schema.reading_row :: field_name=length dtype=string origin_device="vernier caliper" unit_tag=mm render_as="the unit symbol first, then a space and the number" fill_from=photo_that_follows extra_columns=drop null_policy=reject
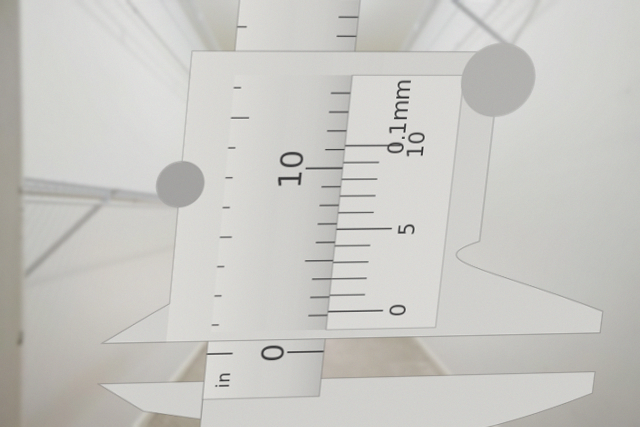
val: mm 2.2
